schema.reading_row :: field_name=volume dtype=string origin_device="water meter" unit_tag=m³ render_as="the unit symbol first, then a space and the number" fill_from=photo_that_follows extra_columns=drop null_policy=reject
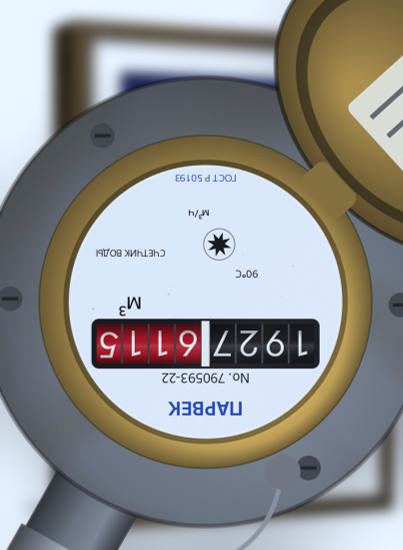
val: m³ 1927.6115
